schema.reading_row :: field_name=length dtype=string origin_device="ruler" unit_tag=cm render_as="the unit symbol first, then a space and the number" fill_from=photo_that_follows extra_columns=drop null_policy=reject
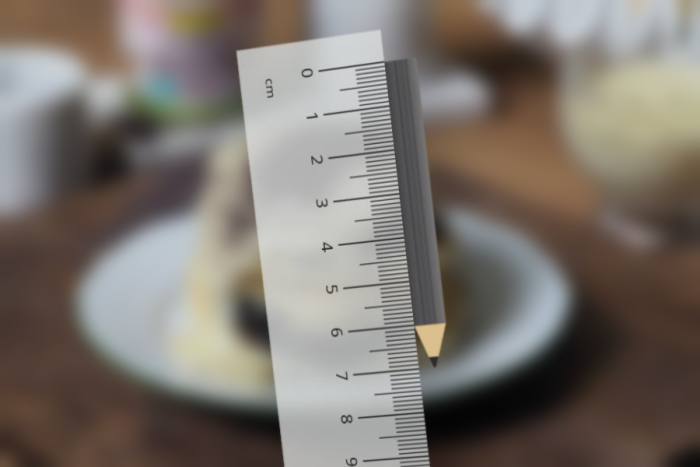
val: cm 7
